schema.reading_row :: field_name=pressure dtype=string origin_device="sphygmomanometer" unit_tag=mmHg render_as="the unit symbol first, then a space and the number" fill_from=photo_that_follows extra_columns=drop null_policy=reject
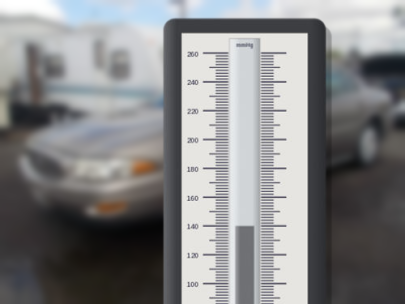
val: mmHg 140
